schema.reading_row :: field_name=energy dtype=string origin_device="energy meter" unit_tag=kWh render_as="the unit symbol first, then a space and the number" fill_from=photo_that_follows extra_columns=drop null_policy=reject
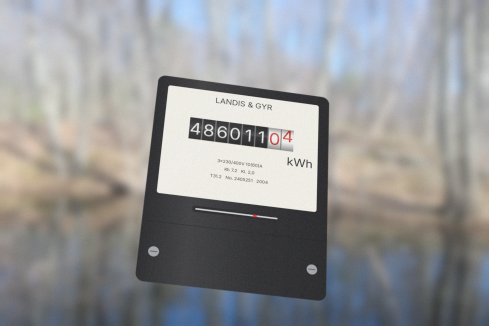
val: kWh 486011.04
